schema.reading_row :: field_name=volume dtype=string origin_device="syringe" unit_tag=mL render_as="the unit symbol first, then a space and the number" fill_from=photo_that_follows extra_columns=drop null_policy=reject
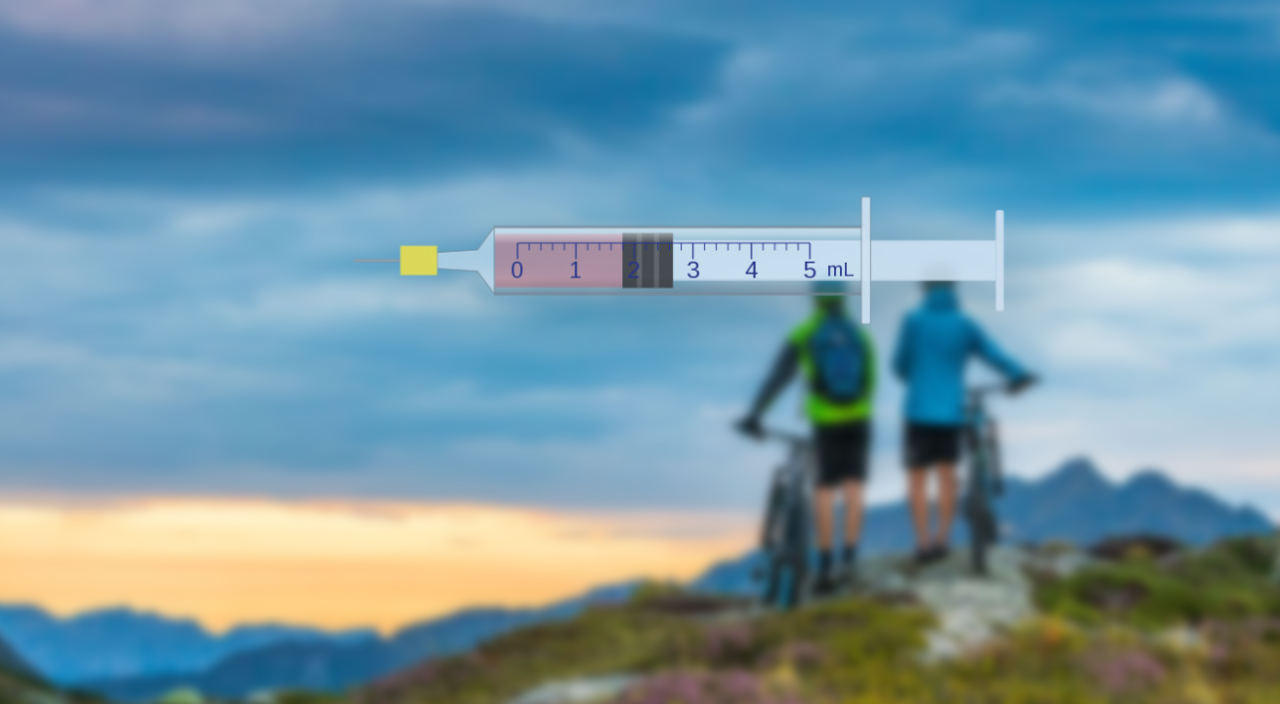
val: mL 1.8
